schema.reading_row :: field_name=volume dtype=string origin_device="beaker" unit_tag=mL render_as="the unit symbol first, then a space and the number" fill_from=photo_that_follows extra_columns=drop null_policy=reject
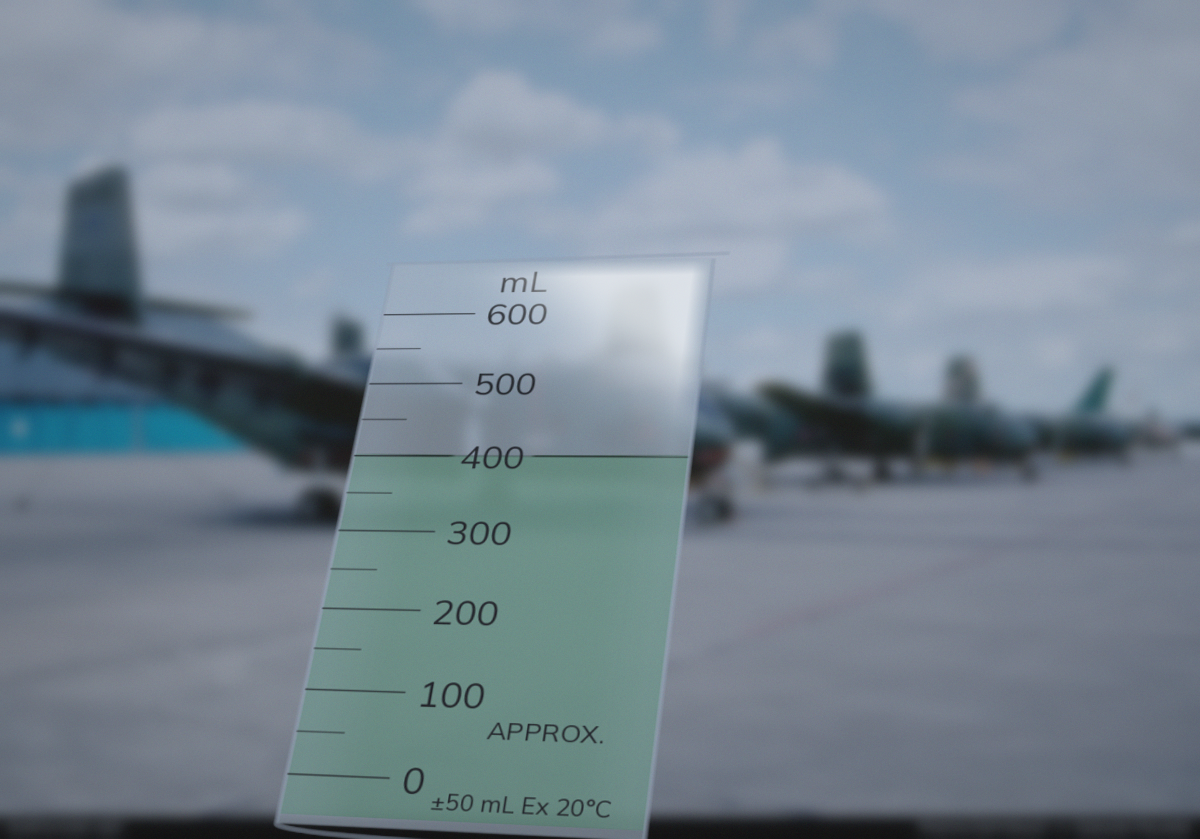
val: mL 400
